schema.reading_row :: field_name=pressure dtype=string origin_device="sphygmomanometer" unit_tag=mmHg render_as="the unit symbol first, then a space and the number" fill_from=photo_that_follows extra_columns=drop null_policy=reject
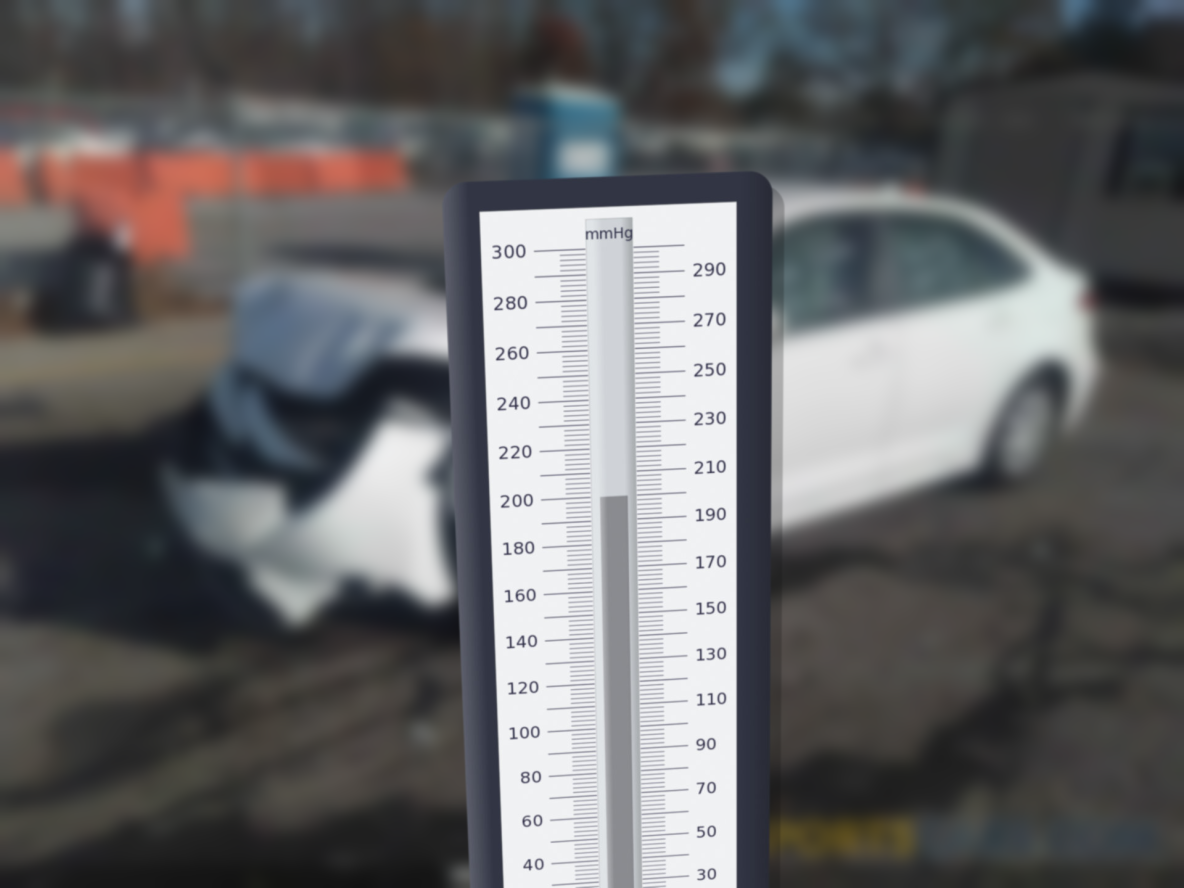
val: mmHg 200
